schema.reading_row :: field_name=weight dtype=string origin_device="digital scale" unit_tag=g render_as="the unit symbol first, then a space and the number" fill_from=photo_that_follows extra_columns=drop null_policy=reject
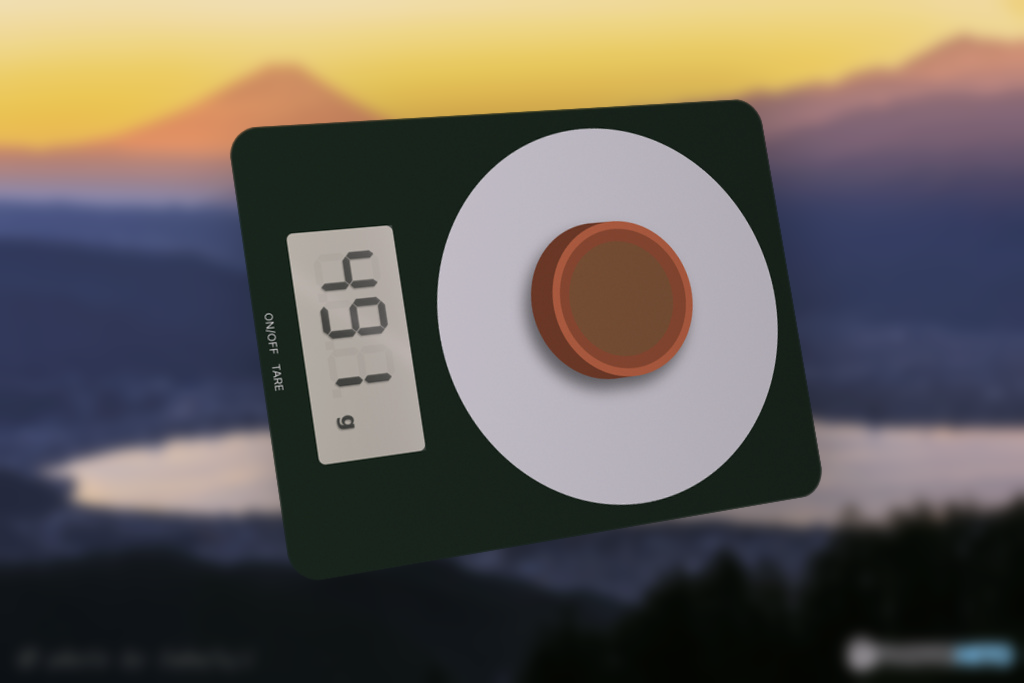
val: g 491
